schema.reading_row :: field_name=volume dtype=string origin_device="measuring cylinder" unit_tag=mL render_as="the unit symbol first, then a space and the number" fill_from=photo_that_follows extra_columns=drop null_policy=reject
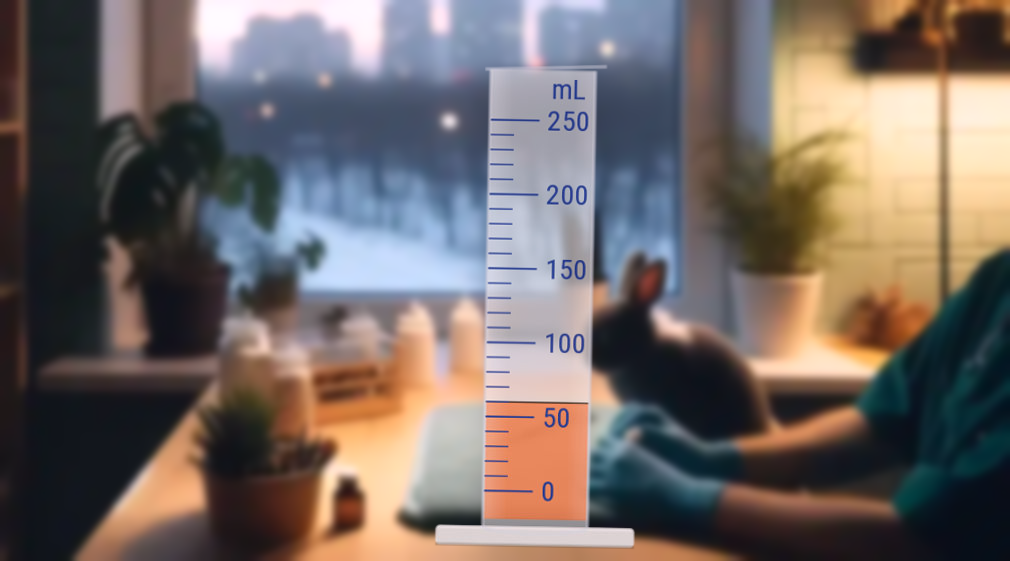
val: mL 60
